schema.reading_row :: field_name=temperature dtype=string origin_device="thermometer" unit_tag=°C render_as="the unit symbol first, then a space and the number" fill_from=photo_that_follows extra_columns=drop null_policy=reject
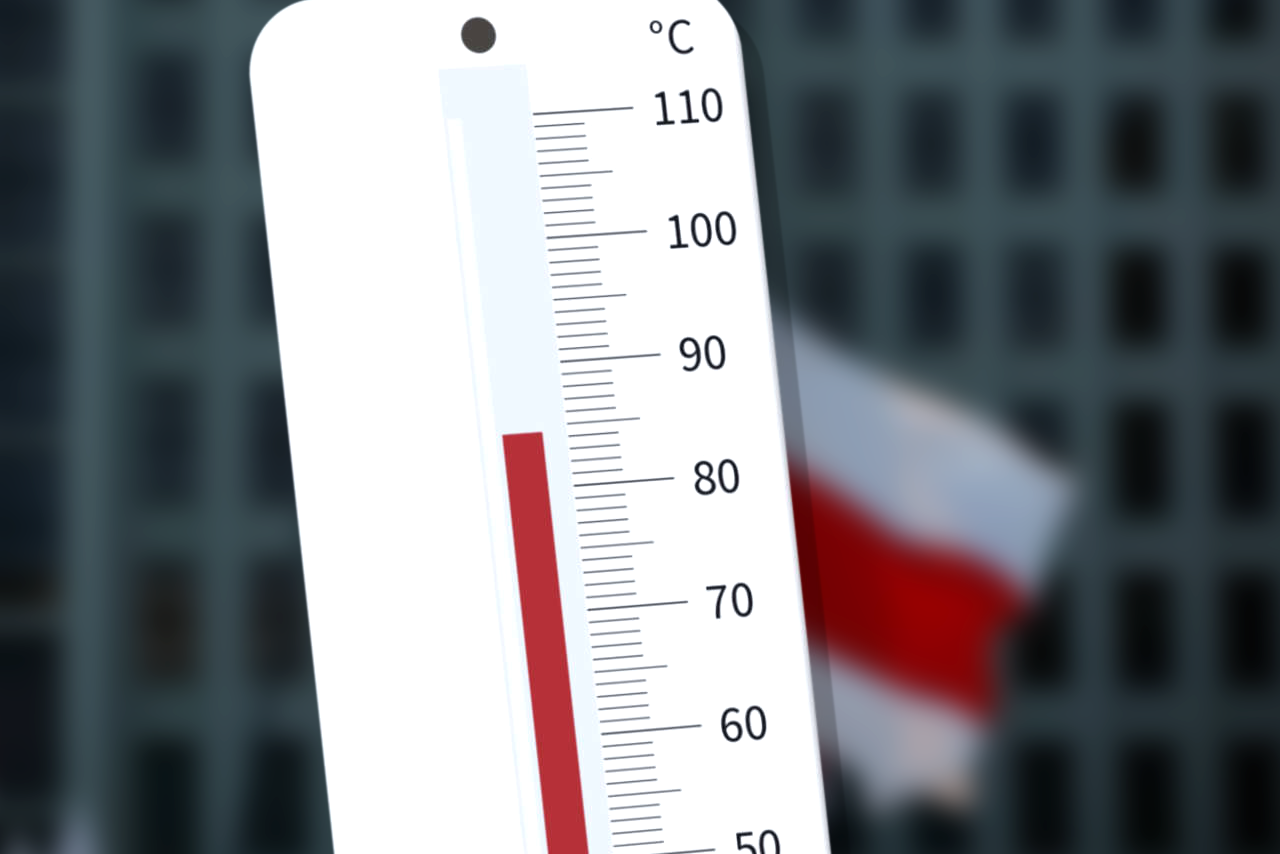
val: °C 84.5
